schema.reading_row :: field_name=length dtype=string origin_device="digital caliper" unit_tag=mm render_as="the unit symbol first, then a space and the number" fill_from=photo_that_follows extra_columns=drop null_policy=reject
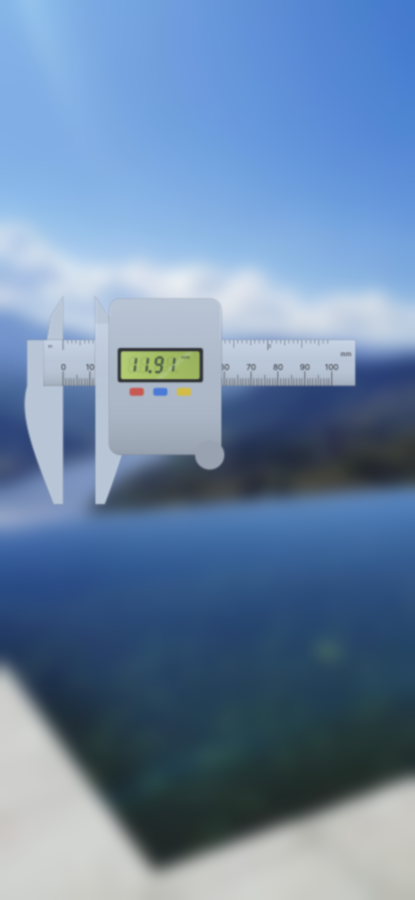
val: mm 11.91
